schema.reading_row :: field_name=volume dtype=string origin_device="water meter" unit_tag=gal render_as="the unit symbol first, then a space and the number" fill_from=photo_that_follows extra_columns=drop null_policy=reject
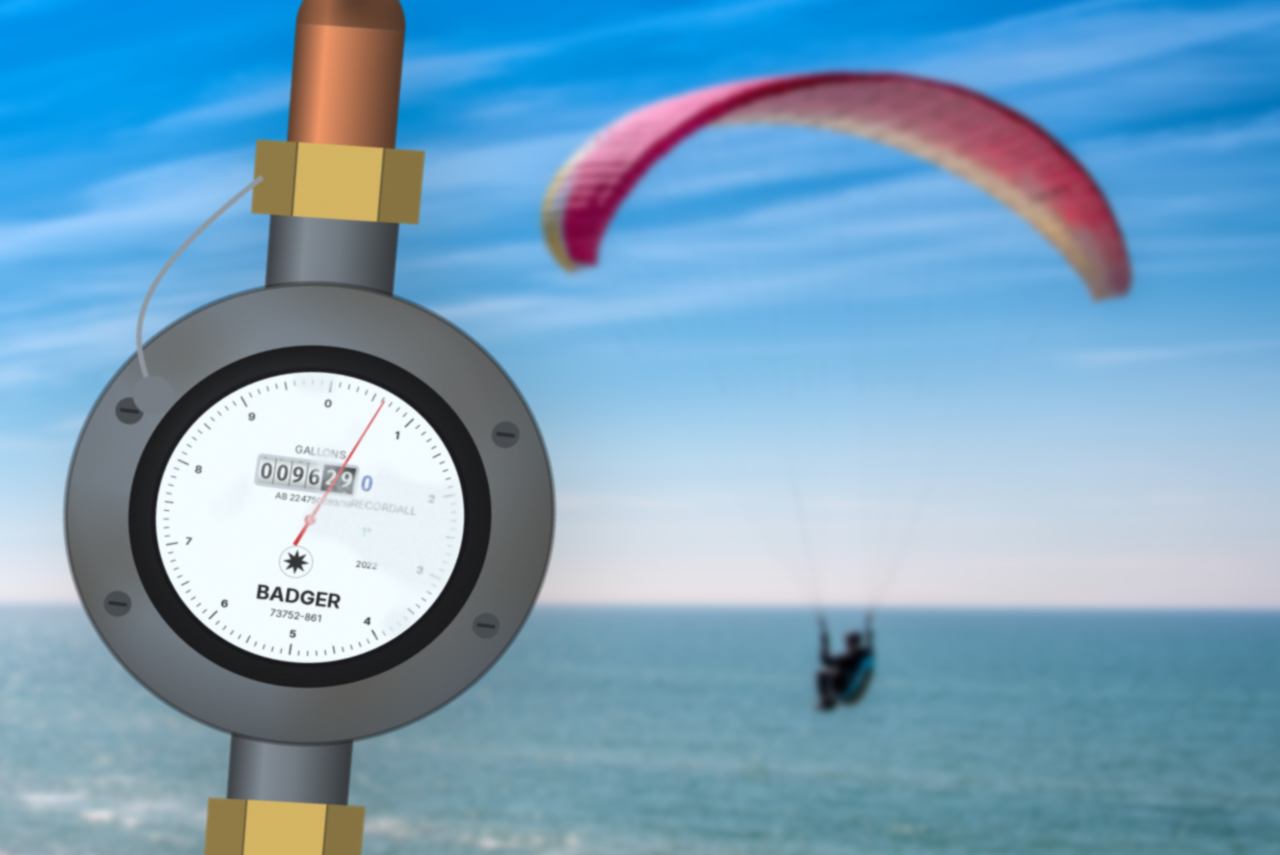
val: gal 96290.6
